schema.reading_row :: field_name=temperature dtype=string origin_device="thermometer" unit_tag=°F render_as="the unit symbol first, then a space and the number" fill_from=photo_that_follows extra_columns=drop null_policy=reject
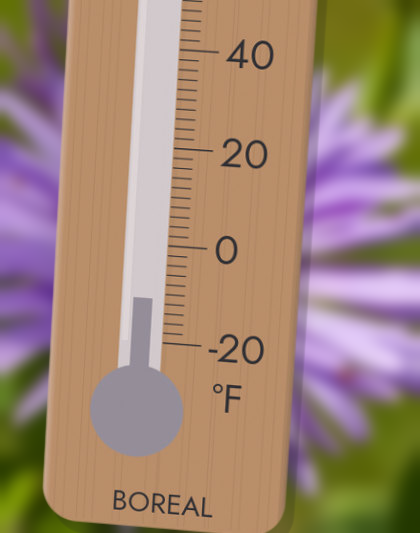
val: °F -11
